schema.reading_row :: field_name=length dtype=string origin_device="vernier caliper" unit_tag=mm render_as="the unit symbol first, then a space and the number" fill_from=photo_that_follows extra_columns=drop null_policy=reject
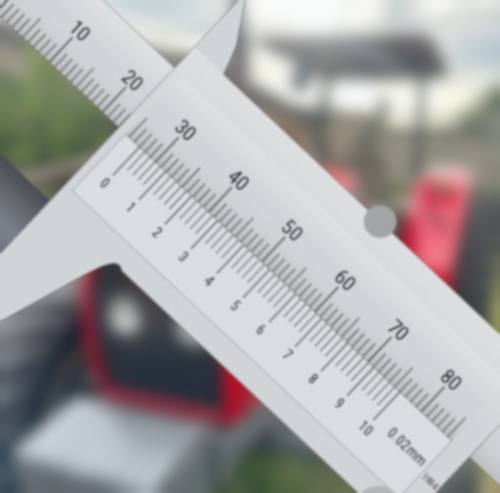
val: mm 27.0
